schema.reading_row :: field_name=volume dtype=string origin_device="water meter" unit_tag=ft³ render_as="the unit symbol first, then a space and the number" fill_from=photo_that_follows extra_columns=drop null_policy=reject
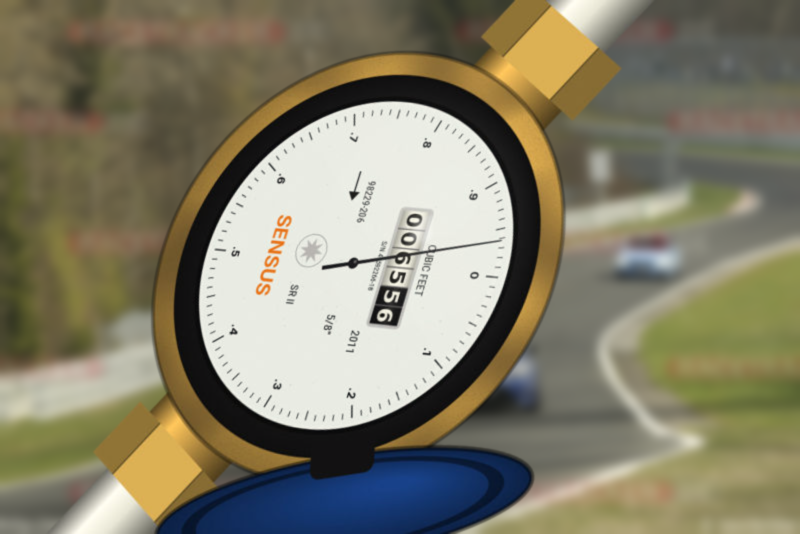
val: ft³ 6555.96
